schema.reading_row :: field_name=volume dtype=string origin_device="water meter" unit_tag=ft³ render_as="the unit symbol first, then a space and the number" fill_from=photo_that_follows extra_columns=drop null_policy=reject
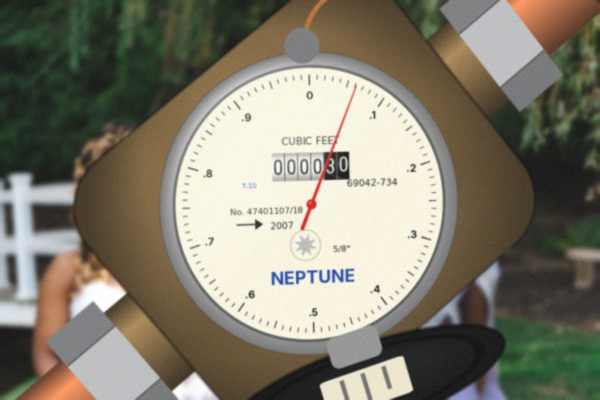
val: ft³ 30.06
